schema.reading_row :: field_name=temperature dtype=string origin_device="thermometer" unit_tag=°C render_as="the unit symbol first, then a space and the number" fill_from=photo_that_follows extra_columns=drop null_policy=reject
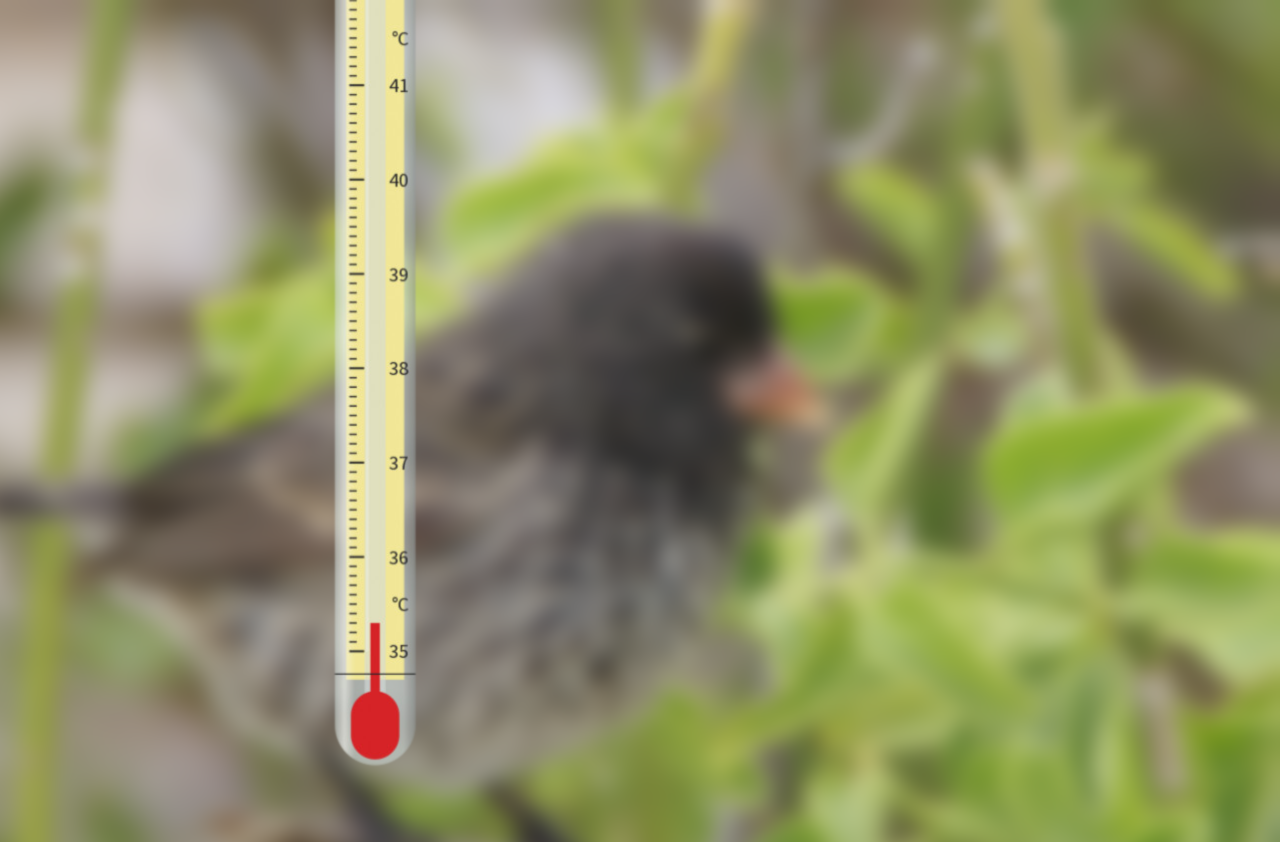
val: °C 35.3
